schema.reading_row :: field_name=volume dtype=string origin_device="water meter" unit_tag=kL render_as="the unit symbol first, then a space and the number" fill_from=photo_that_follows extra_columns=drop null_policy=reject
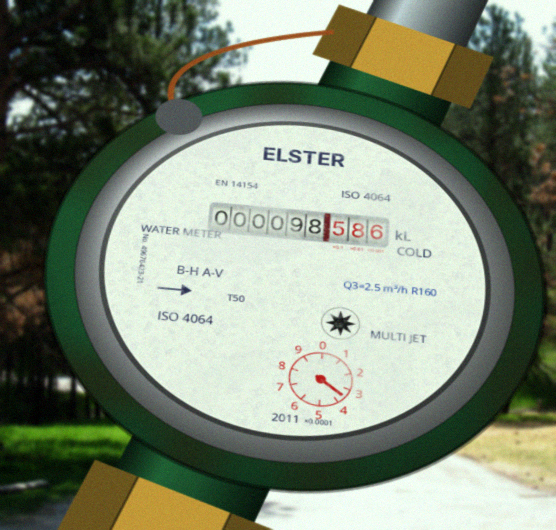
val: kL 98.5863
